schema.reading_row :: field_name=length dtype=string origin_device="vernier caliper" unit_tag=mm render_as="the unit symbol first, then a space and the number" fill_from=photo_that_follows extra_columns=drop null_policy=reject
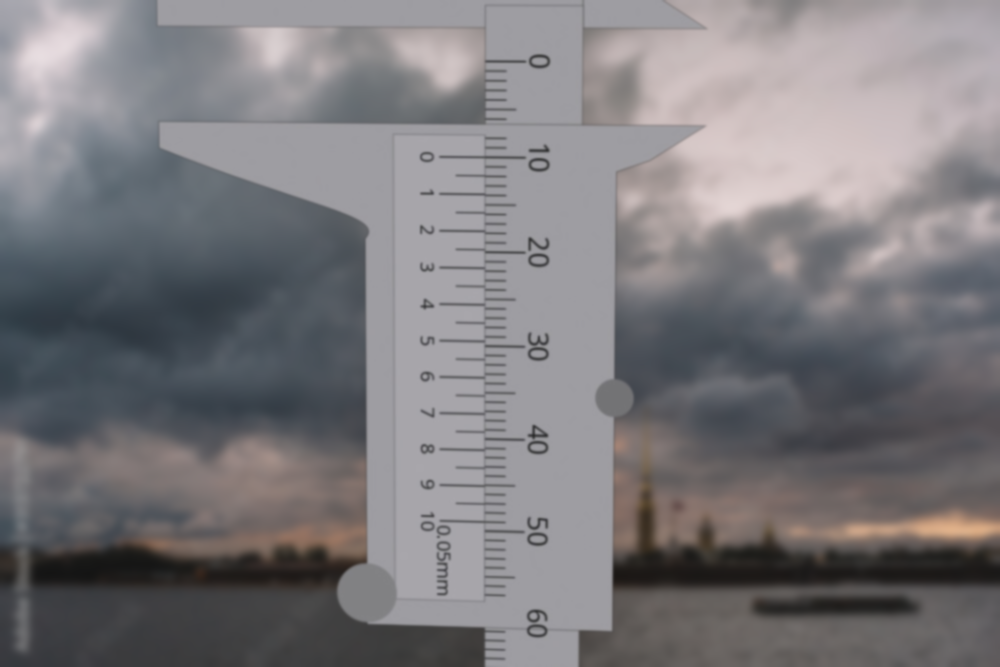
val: mm 10.0
